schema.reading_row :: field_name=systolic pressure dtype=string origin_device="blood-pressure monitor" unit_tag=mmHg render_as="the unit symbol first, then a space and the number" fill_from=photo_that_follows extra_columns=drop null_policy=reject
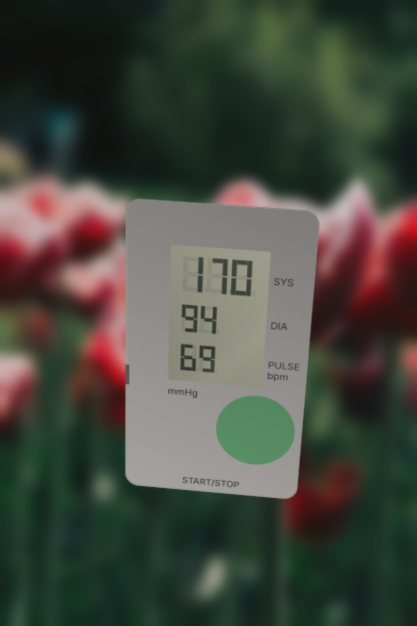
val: mmHg 170
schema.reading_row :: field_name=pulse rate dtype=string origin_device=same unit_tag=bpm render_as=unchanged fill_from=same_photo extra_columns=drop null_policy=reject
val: bpm 69
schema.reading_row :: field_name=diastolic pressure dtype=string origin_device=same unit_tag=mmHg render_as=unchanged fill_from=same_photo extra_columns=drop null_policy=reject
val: mmHg 94
